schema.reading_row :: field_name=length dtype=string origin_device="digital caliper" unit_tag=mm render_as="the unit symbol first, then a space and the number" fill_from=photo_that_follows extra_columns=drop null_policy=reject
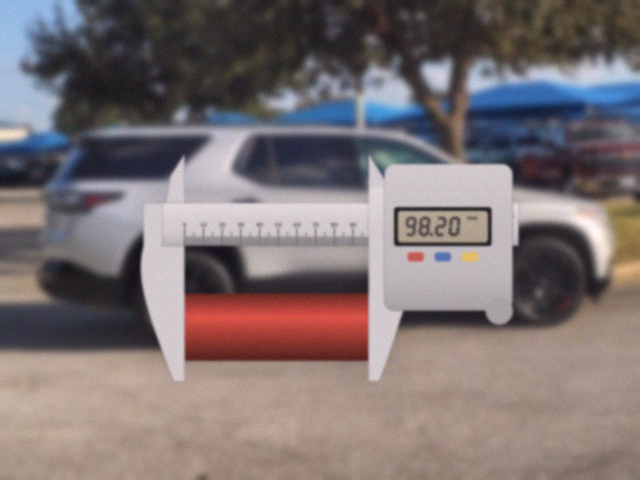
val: mm 98.20
